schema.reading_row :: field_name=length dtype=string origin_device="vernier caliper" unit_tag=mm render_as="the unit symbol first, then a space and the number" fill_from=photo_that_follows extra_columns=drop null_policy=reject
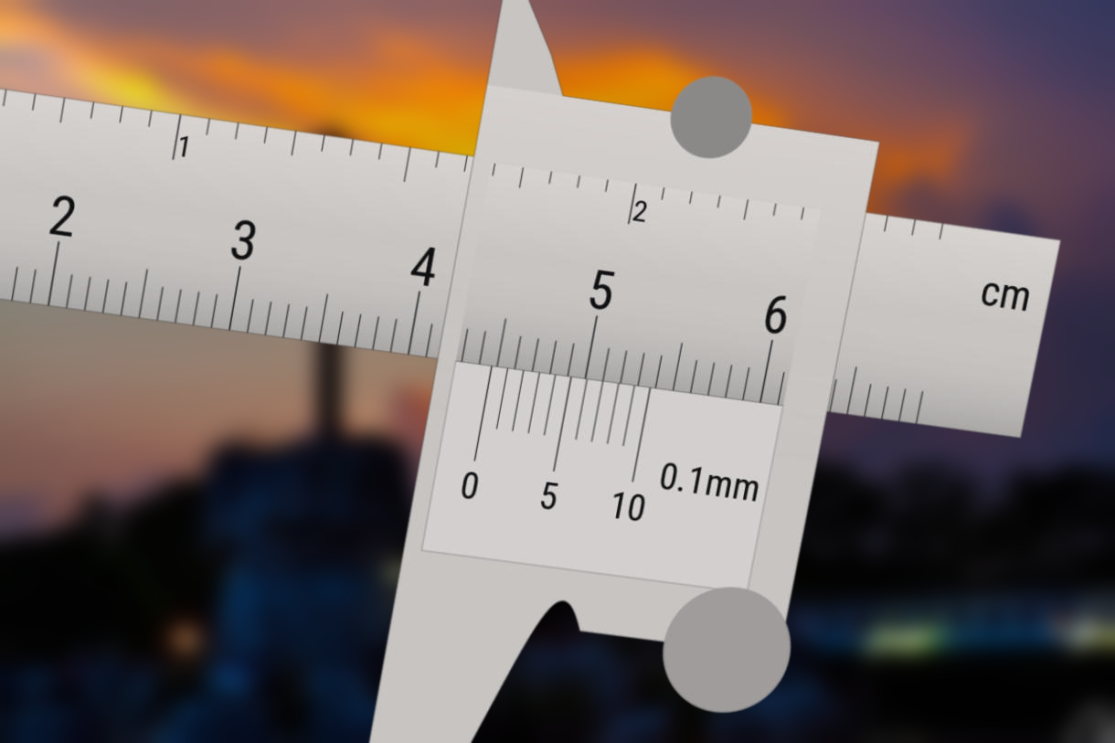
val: mm 44.7
